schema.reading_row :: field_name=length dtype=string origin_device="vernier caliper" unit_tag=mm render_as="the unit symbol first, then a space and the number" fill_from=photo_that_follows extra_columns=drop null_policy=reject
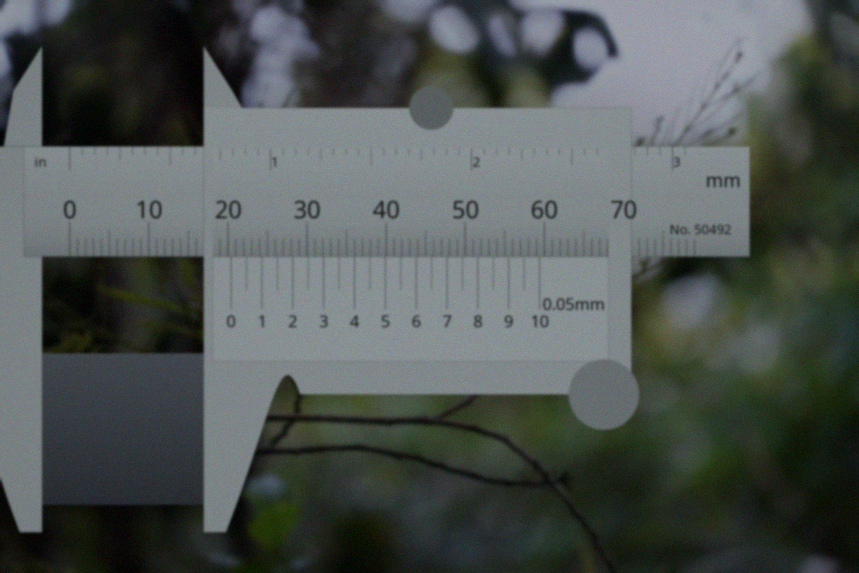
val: mm 20.4
